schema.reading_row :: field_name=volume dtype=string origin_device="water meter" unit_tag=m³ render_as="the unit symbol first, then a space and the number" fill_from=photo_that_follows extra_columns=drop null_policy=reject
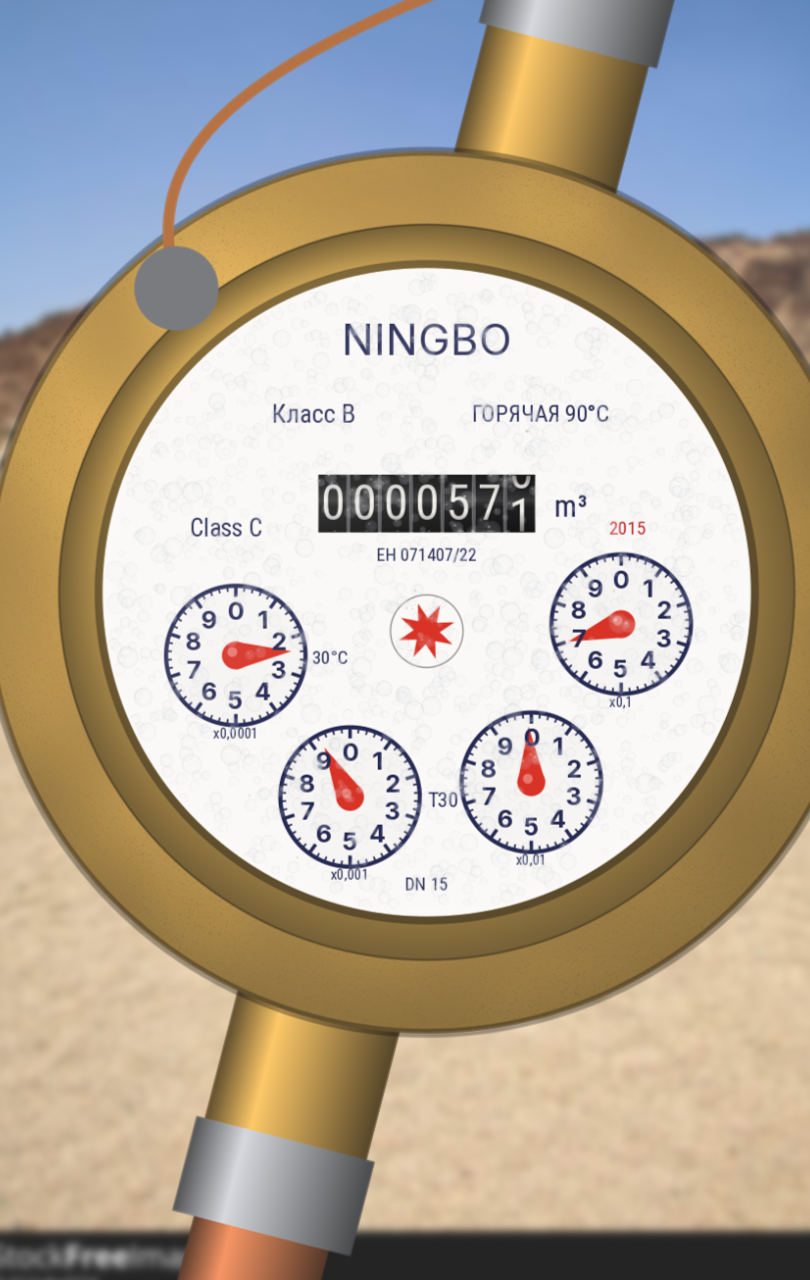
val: m³ 570.6992
